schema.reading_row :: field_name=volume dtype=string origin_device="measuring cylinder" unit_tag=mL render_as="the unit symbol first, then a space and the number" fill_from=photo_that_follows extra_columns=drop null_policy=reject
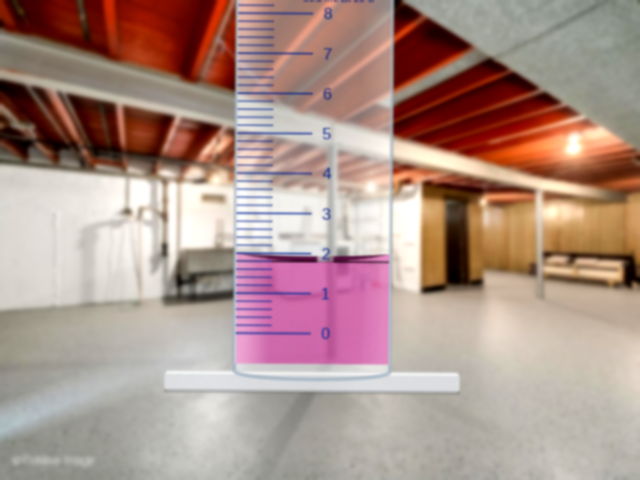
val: mL 1.8
